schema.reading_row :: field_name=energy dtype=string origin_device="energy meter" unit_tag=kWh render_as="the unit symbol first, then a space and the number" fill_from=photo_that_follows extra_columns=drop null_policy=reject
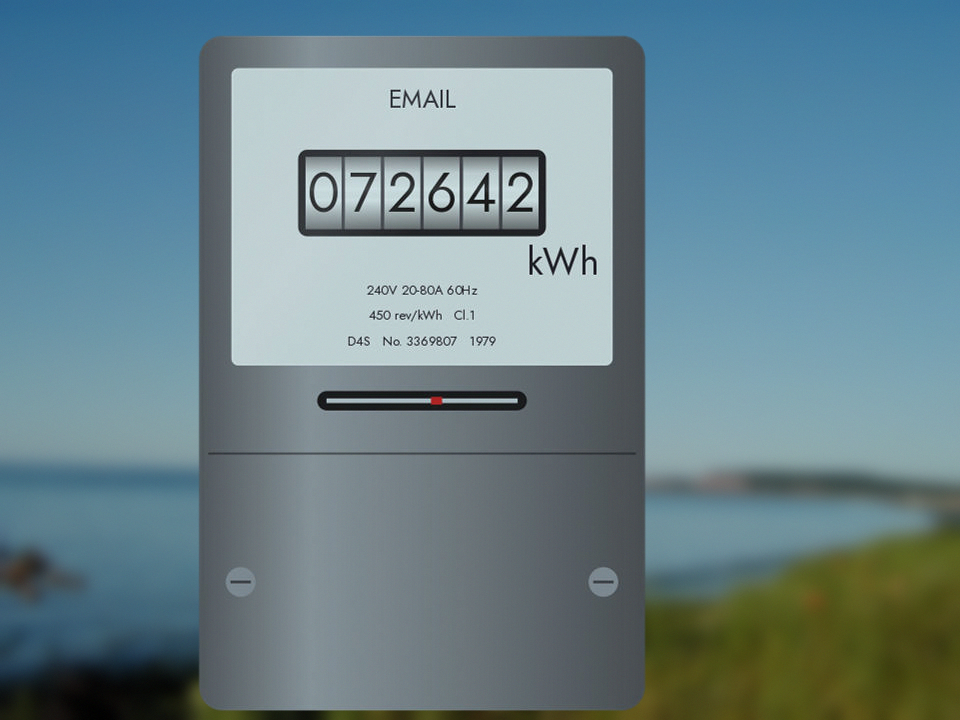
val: kWh 72642
